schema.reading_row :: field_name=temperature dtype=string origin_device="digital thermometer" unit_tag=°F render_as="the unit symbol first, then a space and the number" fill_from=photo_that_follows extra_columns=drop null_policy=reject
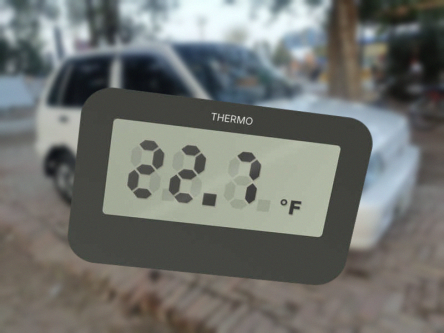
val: °F 22.7
